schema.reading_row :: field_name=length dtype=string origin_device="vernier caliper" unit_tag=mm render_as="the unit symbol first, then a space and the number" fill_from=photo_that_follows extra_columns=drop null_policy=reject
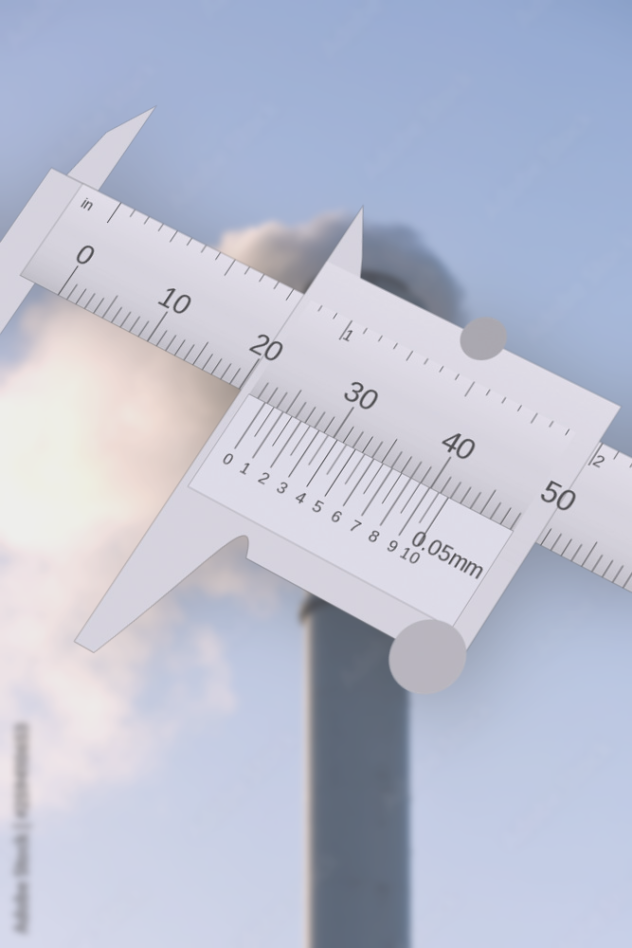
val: mm 22.8
